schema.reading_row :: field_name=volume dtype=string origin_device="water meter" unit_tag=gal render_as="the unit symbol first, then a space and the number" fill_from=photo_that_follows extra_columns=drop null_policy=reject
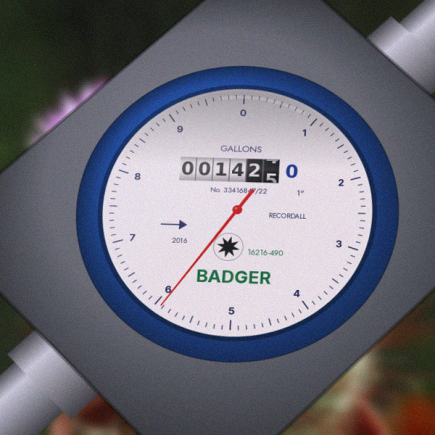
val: gal 14245.9
